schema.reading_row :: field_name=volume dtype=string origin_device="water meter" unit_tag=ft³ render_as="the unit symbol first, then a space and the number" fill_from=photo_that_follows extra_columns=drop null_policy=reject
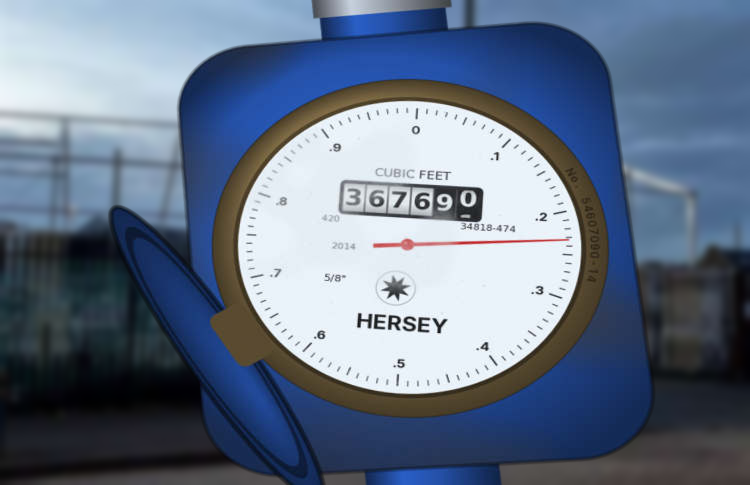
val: ft³ 367690.23
